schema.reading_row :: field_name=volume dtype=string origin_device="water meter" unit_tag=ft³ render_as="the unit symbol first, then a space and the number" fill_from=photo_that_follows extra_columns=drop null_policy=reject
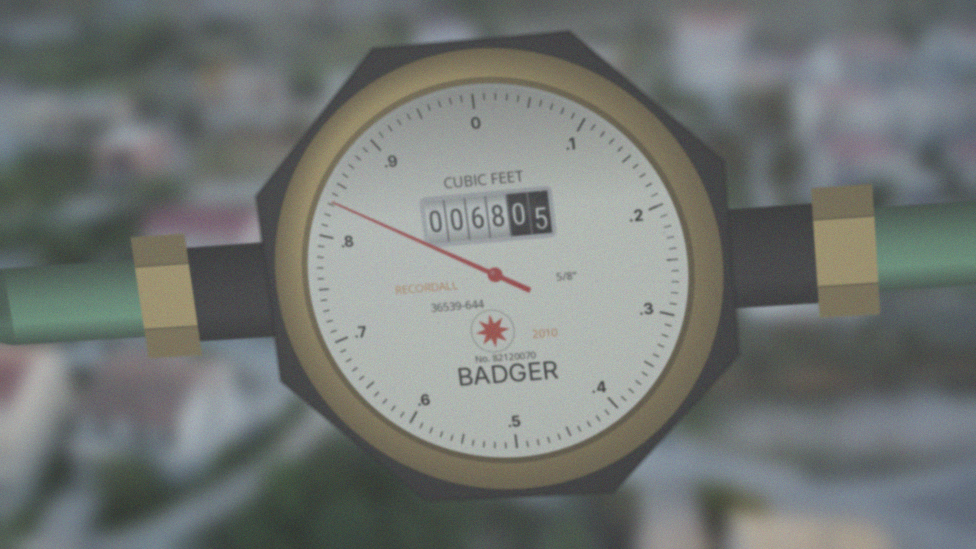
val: ft³ 6804.83
